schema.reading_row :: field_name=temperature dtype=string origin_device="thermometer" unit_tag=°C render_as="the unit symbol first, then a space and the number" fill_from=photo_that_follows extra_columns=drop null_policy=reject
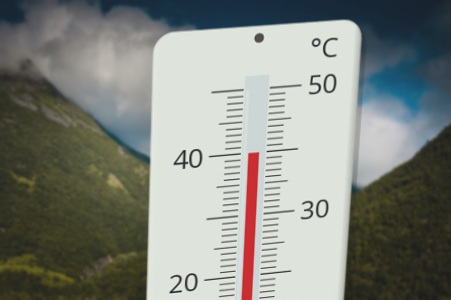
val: °C 40
